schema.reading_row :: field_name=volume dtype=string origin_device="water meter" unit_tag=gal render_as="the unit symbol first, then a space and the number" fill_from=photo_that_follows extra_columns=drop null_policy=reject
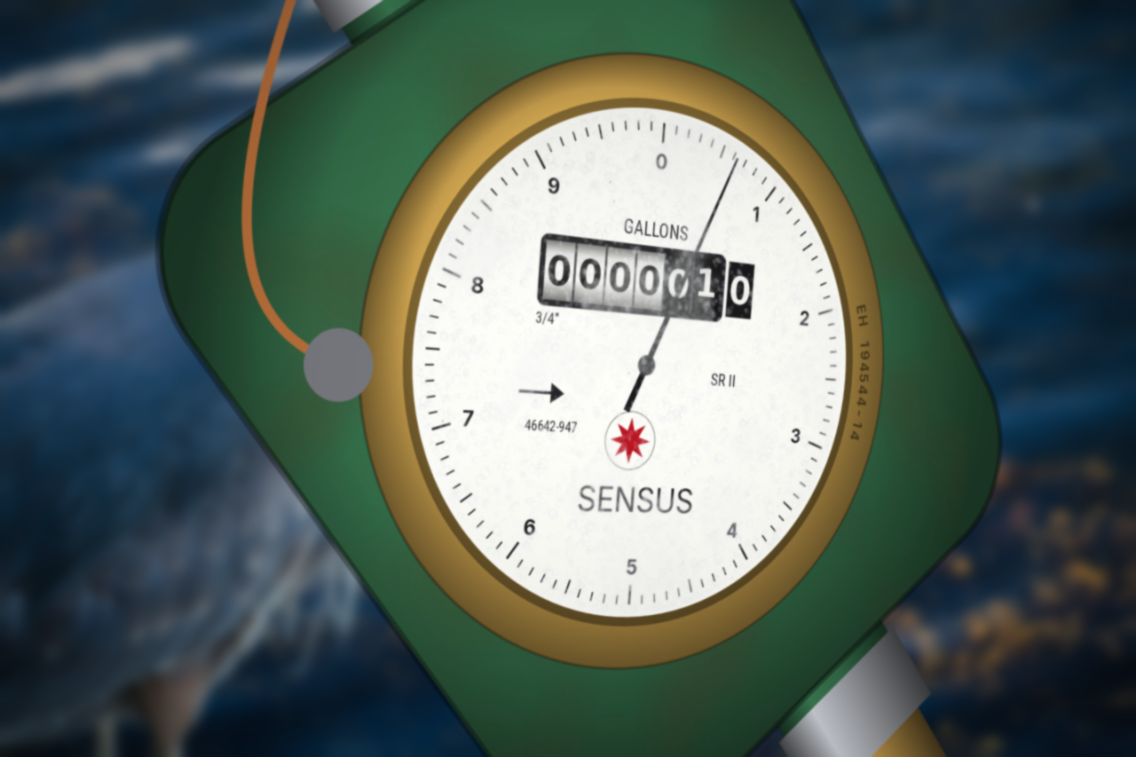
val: gal 10.6
